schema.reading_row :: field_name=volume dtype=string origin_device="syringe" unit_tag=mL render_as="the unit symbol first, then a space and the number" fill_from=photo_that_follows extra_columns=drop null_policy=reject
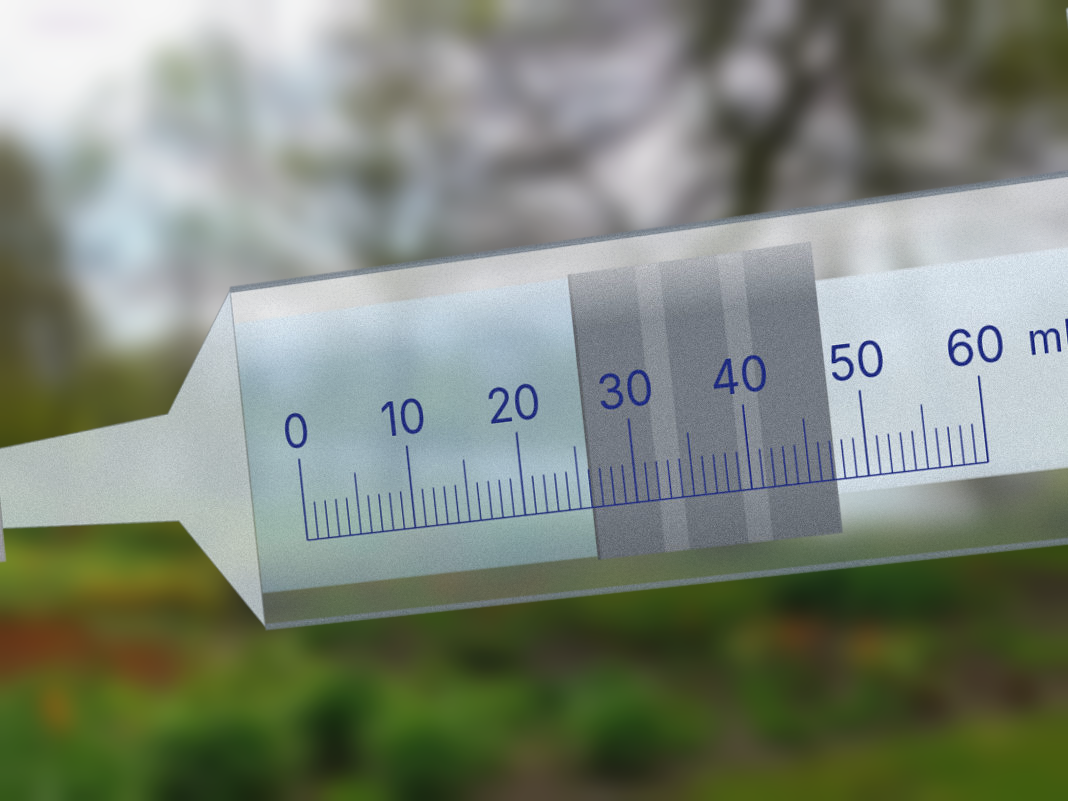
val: mL 26
